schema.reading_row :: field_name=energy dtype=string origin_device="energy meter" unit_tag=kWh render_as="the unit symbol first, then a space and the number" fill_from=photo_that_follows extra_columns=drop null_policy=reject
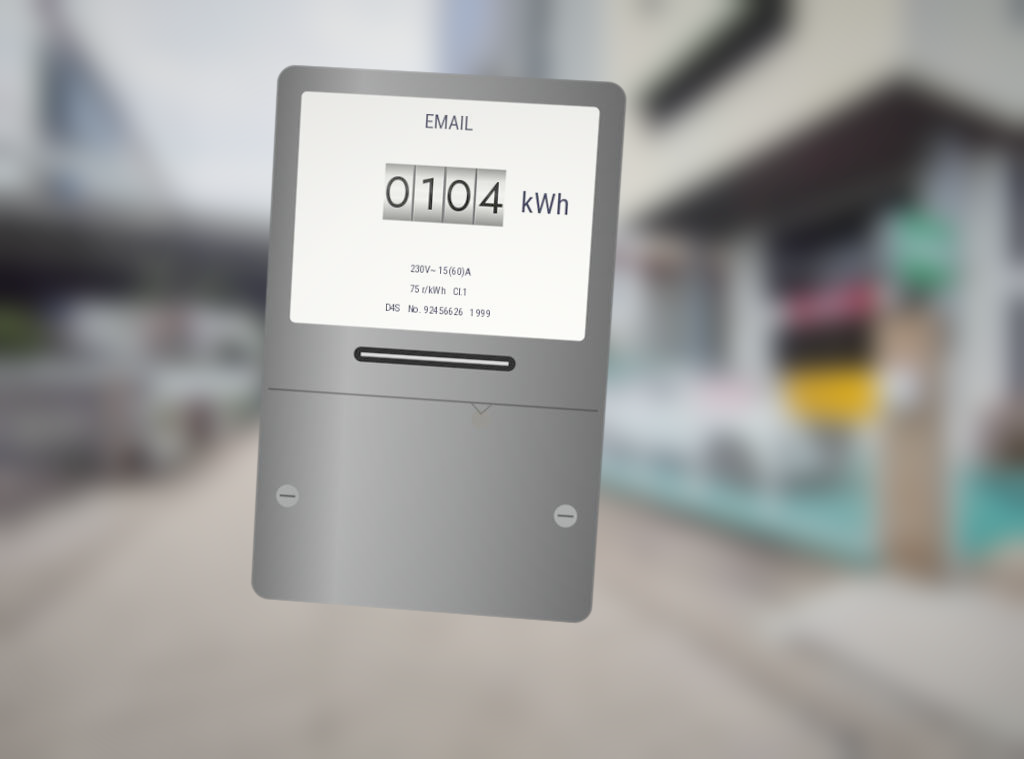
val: kWh 104
